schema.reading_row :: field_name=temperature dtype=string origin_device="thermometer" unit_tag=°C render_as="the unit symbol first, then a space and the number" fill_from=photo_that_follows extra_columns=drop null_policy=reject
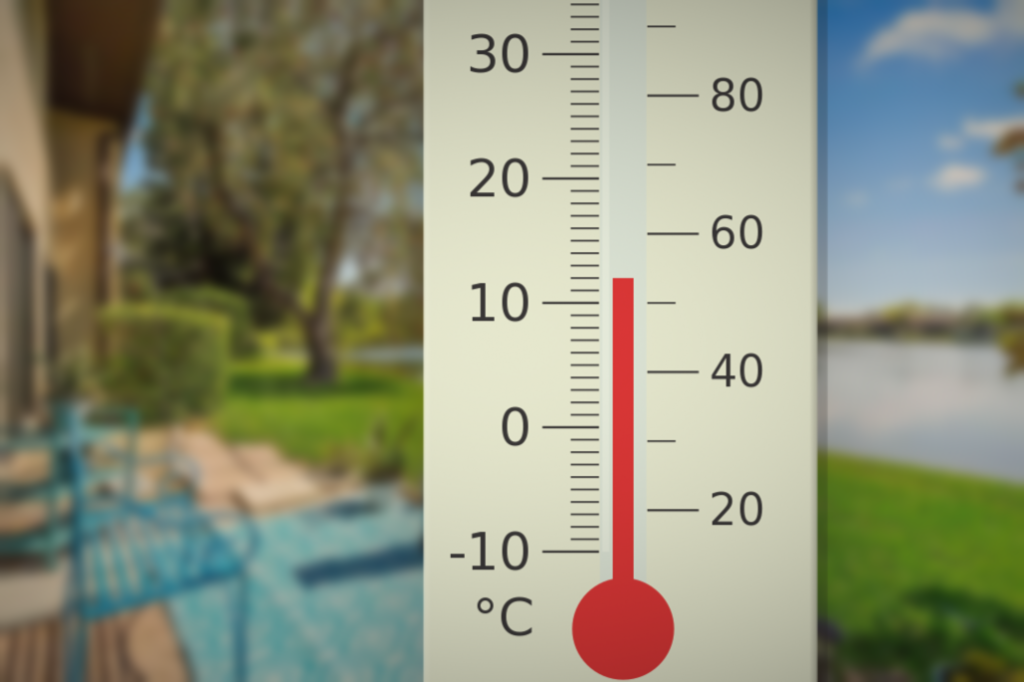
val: °C 12
